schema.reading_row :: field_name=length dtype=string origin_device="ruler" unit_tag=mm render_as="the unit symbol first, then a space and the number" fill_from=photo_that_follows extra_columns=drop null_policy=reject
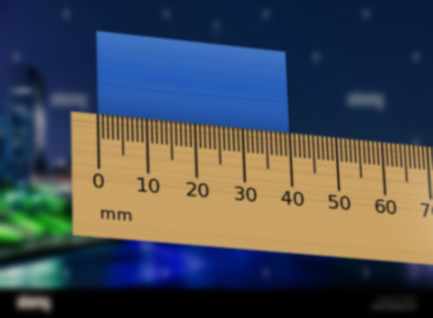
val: mm 40
